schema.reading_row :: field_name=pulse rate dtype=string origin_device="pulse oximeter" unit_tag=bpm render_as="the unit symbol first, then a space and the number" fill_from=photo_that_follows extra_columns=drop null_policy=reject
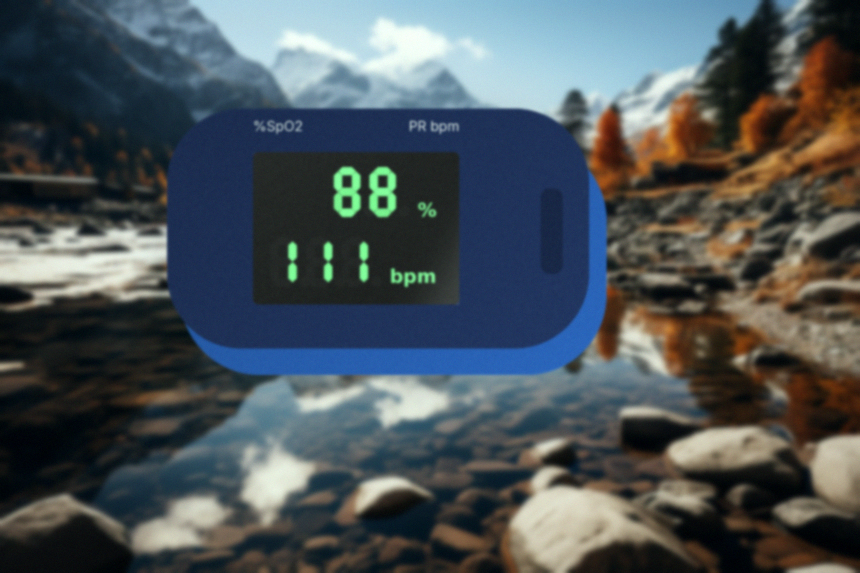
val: bpm 111
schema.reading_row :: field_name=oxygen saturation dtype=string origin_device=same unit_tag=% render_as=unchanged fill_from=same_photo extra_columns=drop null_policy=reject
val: % 88
